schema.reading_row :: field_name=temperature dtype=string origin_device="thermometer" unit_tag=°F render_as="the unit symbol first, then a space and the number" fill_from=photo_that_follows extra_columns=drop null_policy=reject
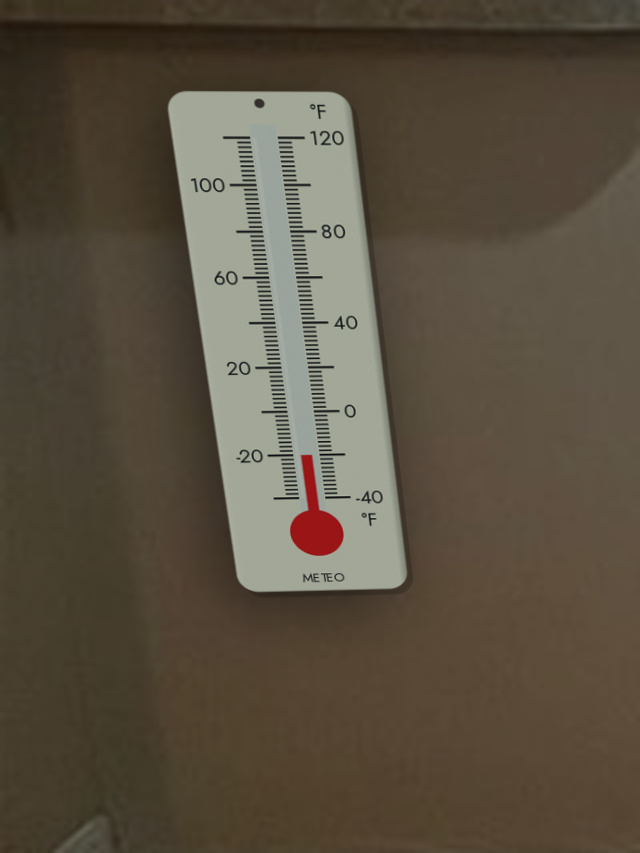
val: °F -20
